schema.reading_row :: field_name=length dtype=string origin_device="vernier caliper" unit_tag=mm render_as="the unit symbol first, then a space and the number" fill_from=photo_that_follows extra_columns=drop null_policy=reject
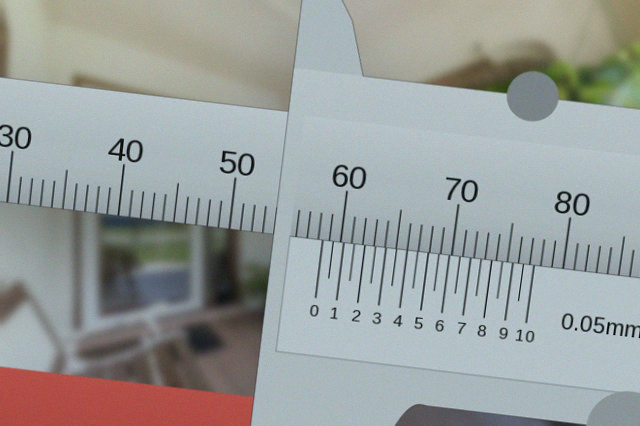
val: mm 58.4
